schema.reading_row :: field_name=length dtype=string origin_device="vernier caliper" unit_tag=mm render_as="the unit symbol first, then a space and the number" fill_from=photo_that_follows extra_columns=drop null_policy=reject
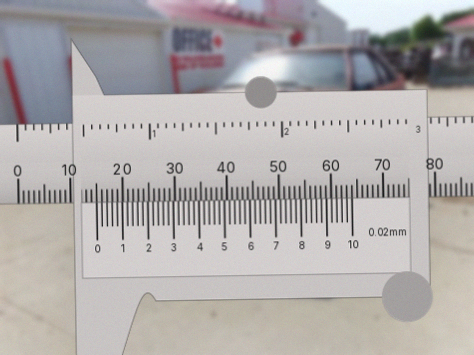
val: mm 15.0
